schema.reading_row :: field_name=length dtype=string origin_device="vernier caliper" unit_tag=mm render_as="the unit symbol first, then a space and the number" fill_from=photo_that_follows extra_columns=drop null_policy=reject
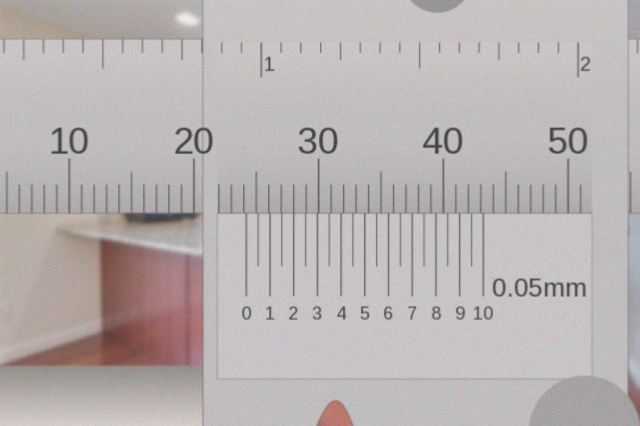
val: mm 24.2
